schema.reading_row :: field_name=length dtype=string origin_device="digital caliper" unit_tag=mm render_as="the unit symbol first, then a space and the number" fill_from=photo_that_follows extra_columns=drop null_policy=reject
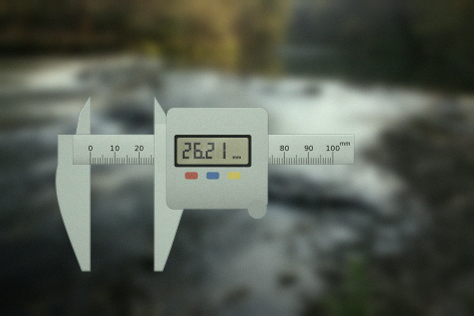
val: mm 26.21
